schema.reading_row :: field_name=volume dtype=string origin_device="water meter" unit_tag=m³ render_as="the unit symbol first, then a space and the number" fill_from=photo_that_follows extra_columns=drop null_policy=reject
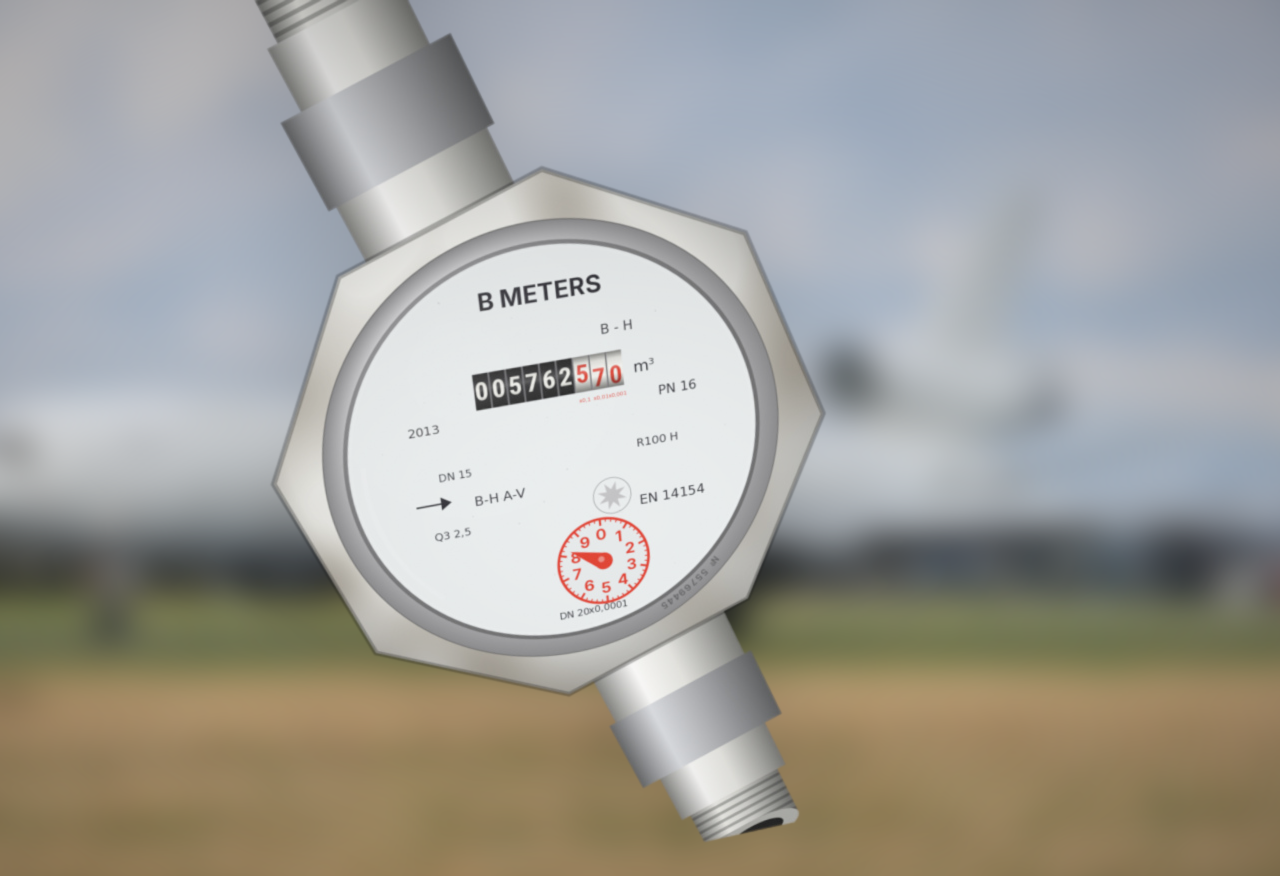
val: m³ 5762.5698
